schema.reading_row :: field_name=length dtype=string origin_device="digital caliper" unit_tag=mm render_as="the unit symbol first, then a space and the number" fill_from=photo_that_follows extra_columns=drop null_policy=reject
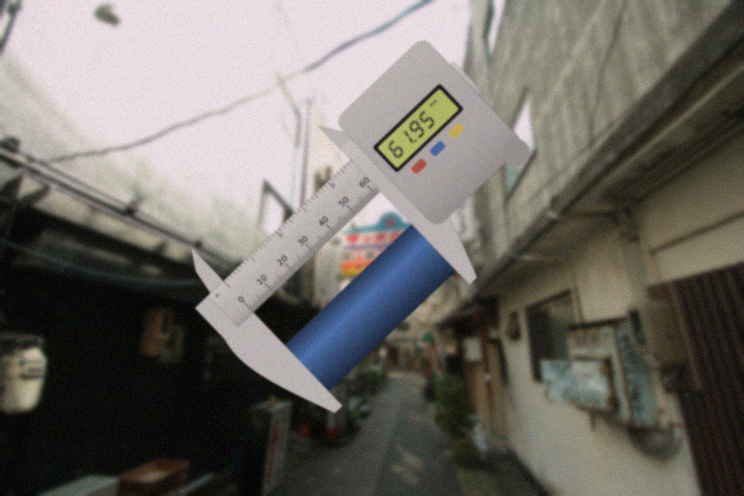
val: mm 61.95
